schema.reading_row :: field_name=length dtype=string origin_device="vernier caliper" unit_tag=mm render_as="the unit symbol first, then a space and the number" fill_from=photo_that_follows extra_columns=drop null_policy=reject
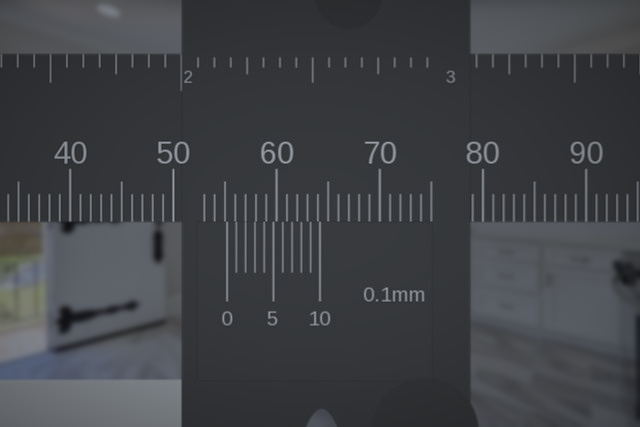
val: mm 55.2
